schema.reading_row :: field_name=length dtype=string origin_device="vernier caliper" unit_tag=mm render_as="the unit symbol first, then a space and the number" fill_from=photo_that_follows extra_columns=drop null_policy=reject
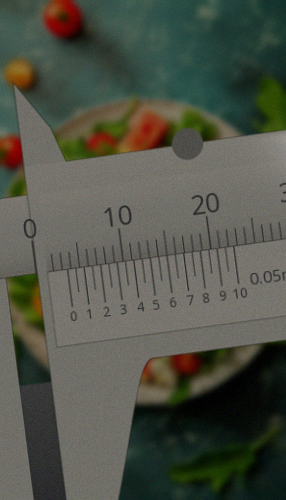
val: mm 3.6
